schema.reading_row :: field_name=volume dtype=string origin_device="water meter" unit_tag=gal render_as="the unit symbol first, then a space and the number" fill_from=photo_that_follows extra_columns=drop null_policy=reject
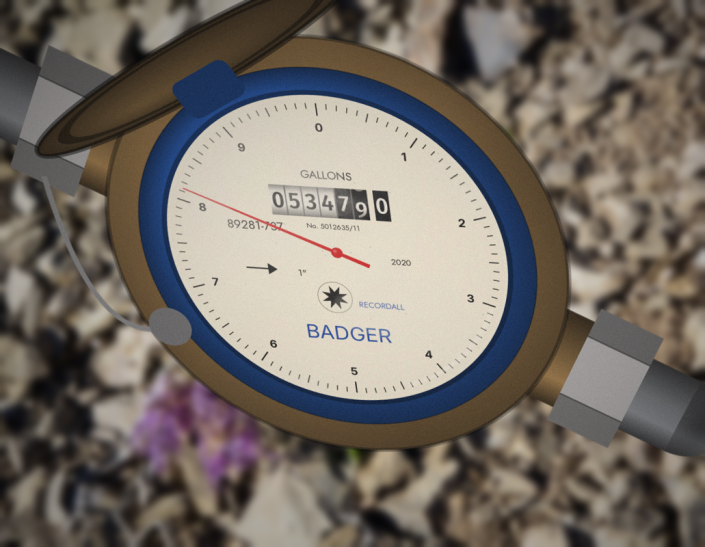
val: gal 534788.1
